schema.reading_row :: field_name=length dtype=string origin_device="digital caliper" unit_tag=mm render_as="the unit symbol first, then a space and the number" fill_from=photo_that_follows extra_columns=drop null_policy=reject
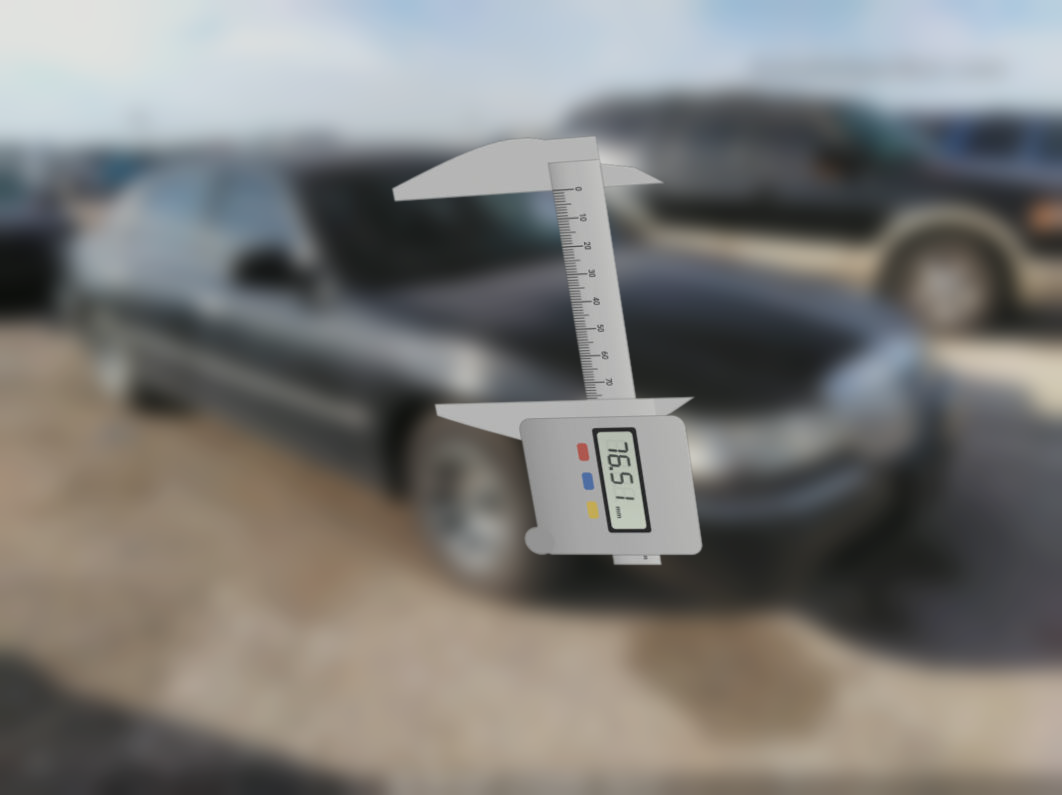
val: mm 76.51
